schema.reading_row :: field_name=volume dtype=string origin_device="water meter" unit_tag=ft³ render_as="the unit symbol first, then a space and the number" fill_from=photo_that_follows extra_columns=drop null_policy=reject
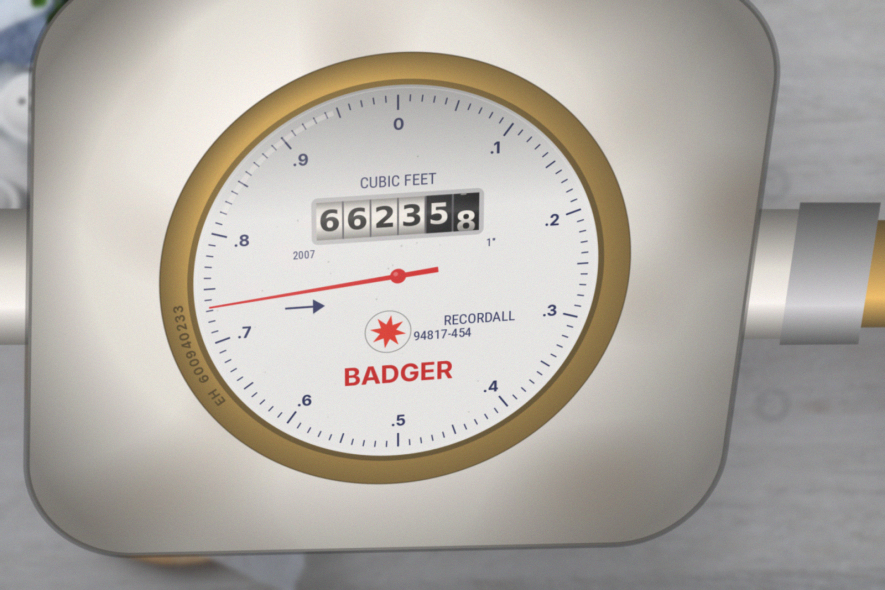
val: ft³ 662357.73
